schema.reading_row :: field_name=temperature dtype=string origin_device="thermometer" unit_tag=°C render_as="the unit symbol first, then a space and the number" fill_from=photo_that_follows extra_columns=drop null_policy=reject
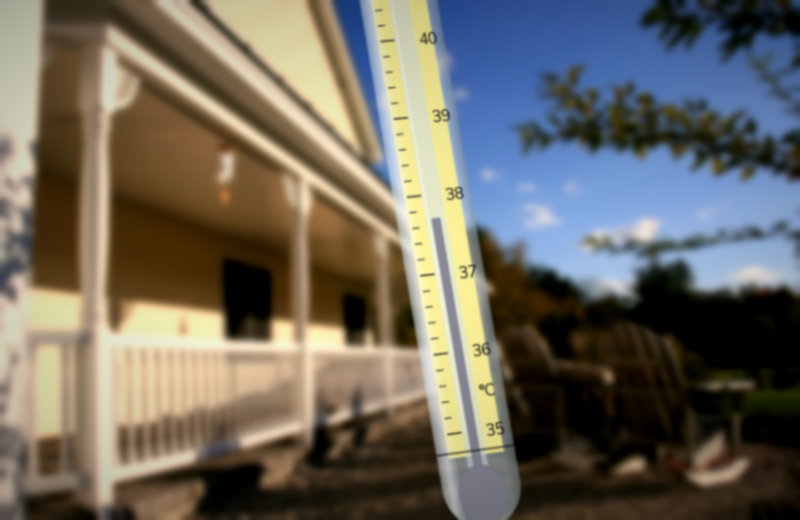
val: °C 37.7
